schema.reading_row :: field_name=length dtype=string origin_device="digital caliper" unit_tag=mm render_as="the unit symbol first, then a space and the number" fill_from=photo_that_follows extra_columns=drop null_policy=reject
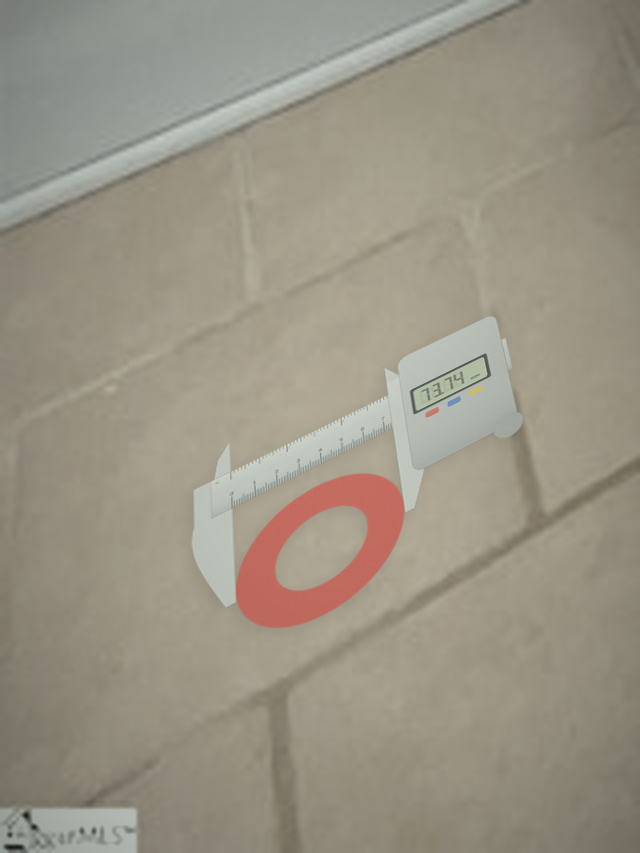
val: mm 73.74
